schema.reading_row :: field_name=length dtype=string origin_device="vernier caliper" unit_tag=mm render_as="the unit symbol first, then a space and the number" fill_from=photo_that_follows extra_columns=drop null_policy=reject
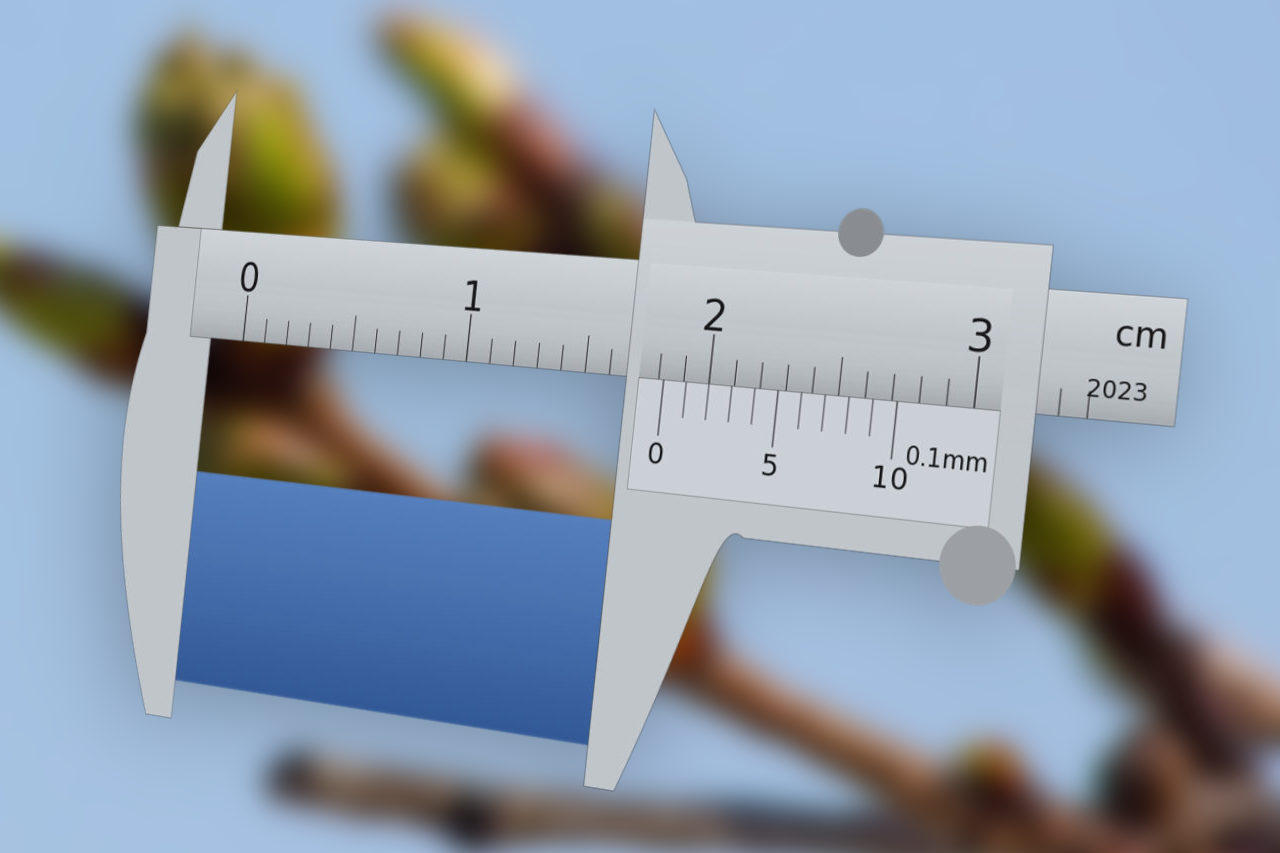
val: mm 18.2
